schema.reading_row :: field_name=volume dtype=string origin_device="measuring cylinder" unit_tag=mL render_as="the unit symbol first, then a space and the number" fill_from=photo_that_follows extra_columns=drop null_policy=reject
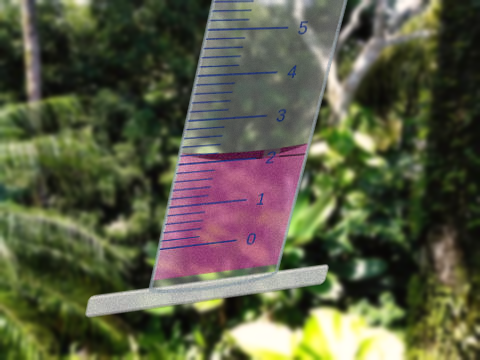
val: mL 2
